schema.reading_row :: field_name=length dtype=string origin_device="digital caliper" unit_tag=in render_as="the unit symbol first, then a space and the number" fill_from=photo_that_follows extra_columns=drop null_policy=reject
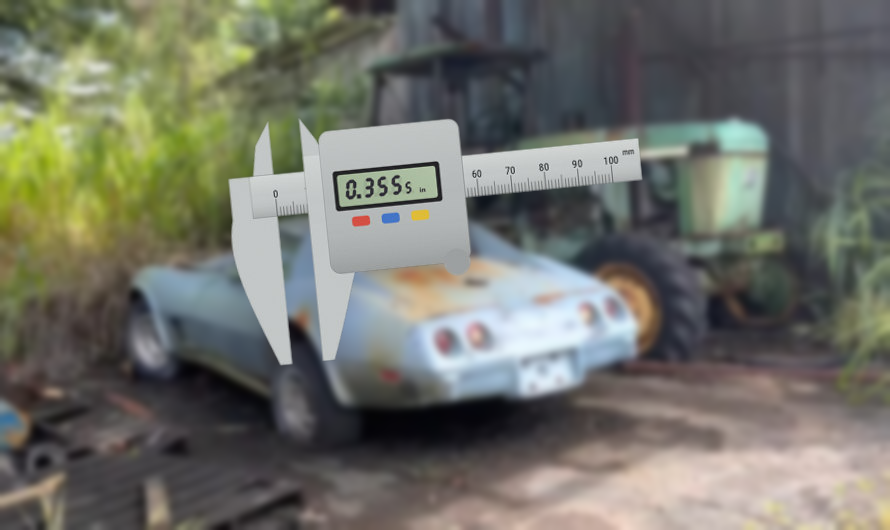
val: in 0.3555
